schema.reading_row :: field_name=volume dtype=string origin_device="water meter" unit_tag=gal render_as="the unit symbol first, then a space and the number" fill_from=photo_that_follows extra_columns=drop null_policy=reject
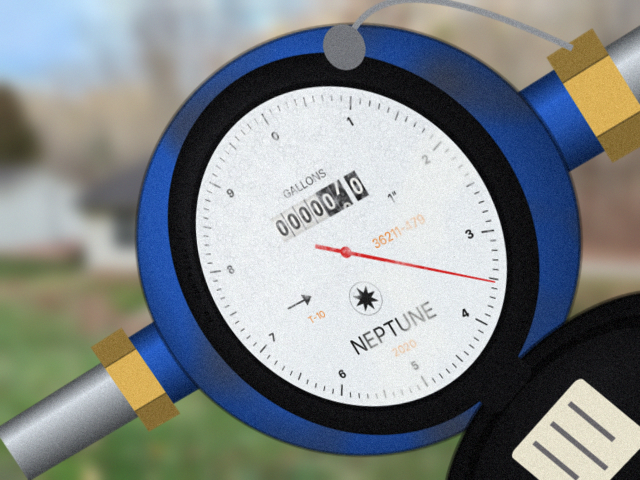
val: gal 73.5
